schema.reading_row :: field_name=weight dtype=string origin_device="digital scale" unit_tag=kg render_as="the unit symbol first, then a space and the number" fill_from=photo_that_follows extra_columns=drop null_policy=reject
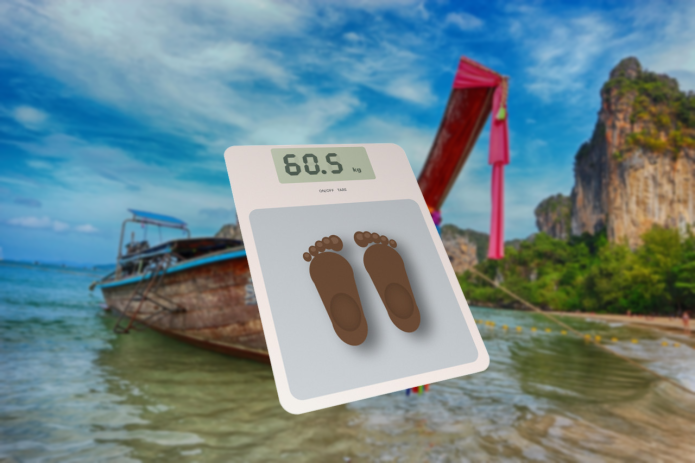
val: kg 60.5
